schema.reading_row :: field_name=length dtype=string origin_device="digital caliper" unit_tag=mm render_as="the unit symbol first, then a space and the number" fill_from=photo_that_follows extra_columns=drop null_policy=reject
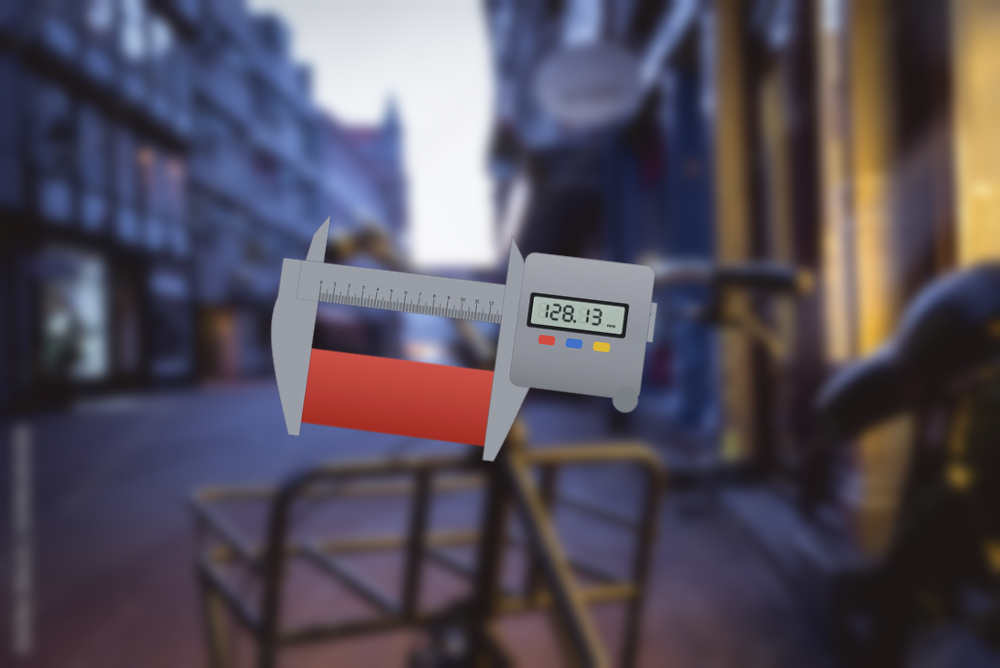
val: mm 128.13
